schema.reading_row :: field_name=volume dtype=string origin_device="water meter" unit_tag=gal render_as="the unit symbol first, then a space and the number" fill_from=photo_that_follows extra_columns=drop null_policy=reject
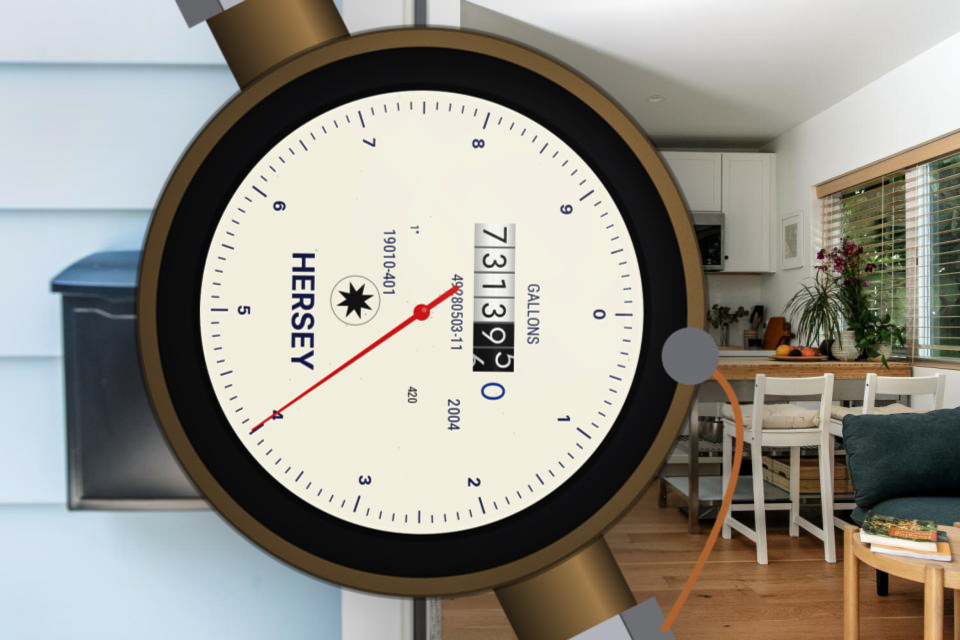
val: gal 7313954.0
